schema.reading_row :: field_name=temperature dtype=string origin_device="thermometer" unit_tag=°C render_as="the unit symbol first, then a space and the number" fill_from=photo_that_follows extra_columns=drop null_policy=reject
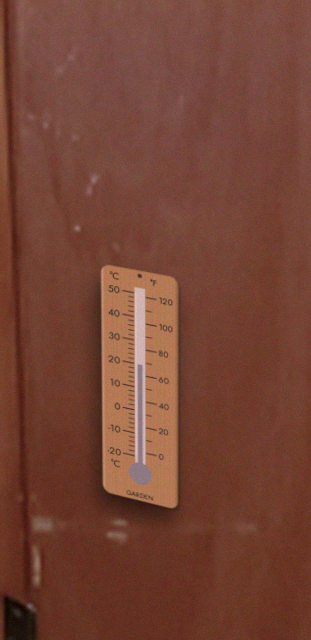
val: °C 20
